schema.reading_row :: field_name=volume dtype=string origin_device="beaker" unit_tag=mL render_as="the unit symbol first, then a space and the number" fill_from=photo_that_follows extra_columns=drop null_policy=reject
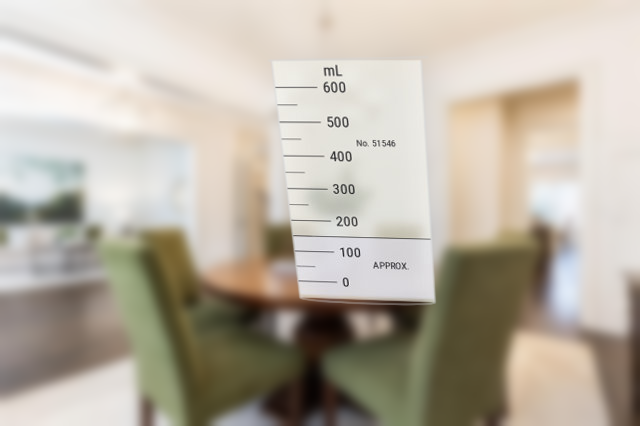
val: mL 150
